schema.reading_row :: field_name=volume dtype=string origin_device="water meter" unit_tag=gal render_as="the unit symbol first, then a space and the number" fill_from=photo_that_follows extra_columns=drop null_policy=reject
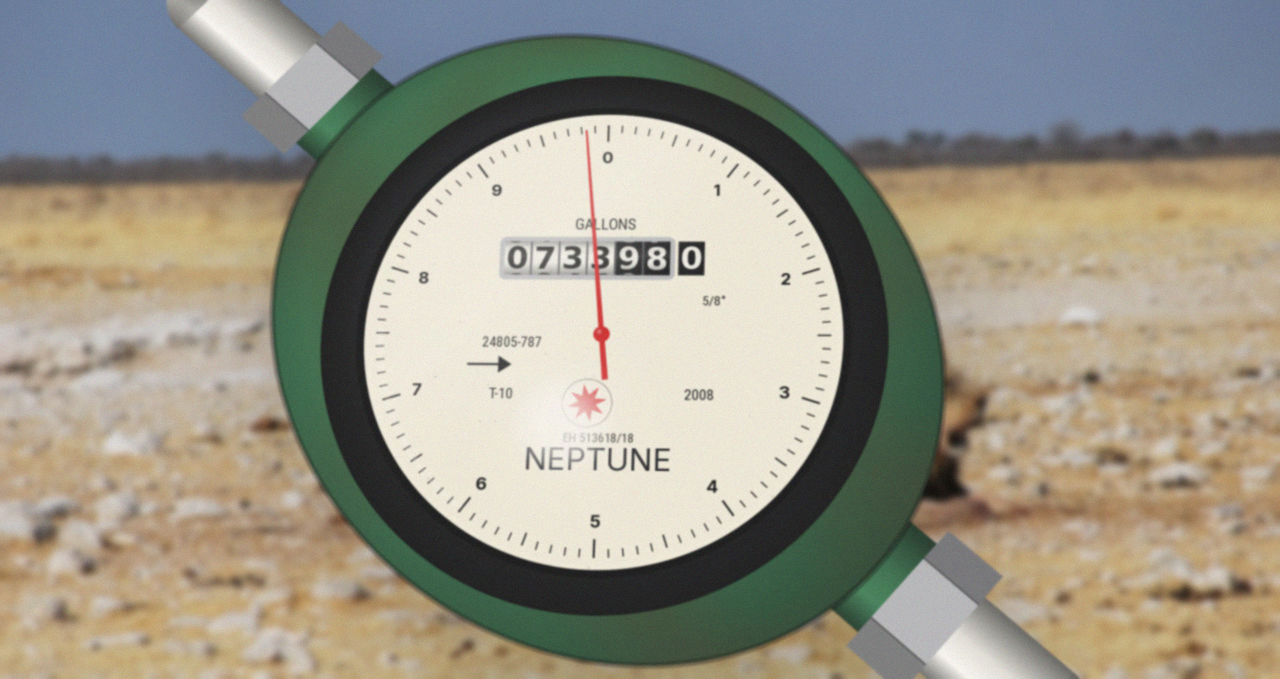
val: gal 733979.8
